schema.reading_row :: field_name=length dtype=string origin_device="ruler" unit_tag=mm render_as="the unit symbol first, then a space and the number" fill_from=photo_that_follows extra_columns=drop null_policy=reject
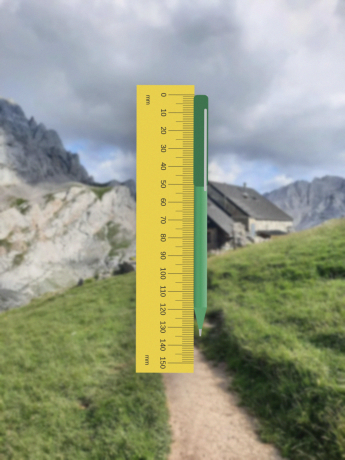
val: mm 135
